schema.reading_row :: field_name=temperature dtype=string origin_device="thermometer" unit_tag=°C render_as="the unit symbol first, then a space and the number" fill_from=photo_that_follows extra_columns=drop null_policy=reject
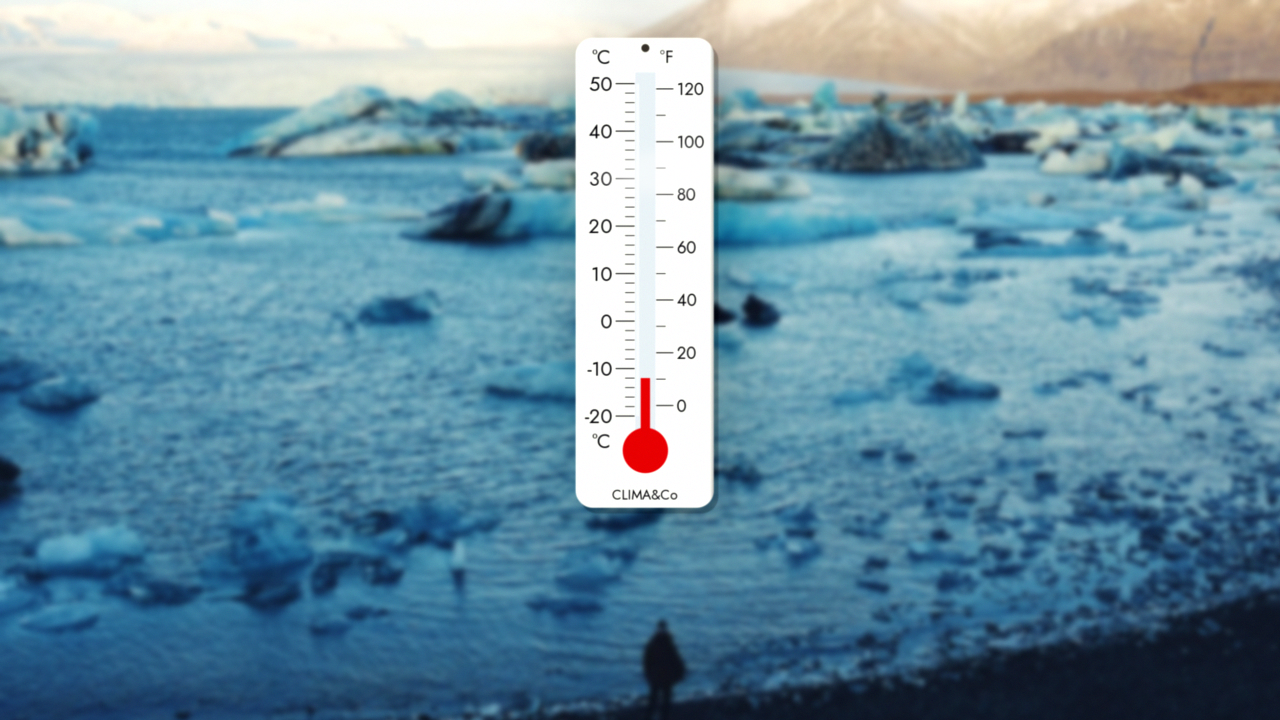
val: °C -12
